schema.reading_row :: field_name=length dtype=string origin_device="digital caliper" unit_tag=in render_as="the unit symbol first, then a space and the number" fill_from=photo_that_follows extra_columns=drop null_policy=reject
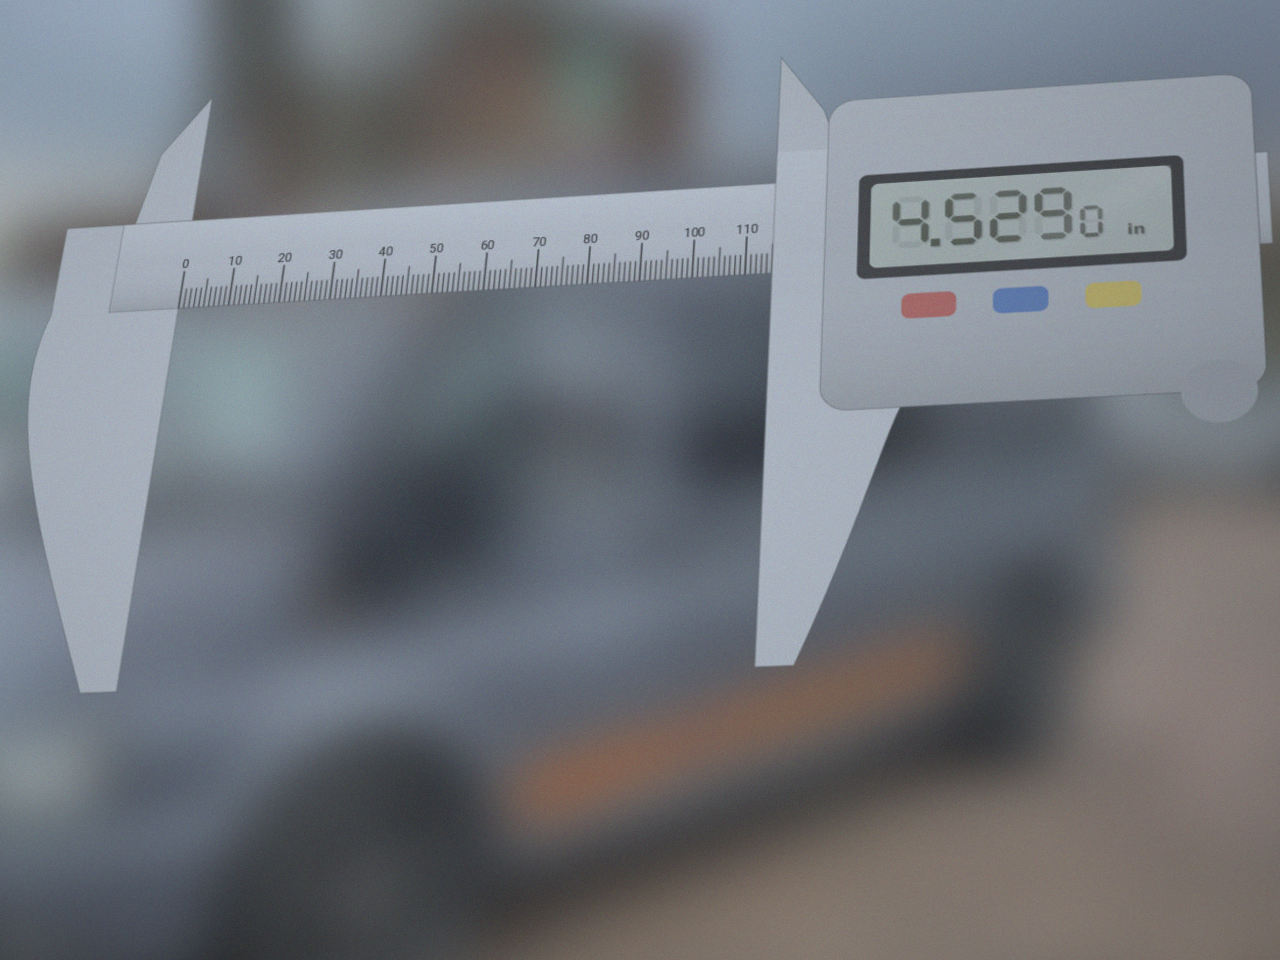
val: in 4.5290
